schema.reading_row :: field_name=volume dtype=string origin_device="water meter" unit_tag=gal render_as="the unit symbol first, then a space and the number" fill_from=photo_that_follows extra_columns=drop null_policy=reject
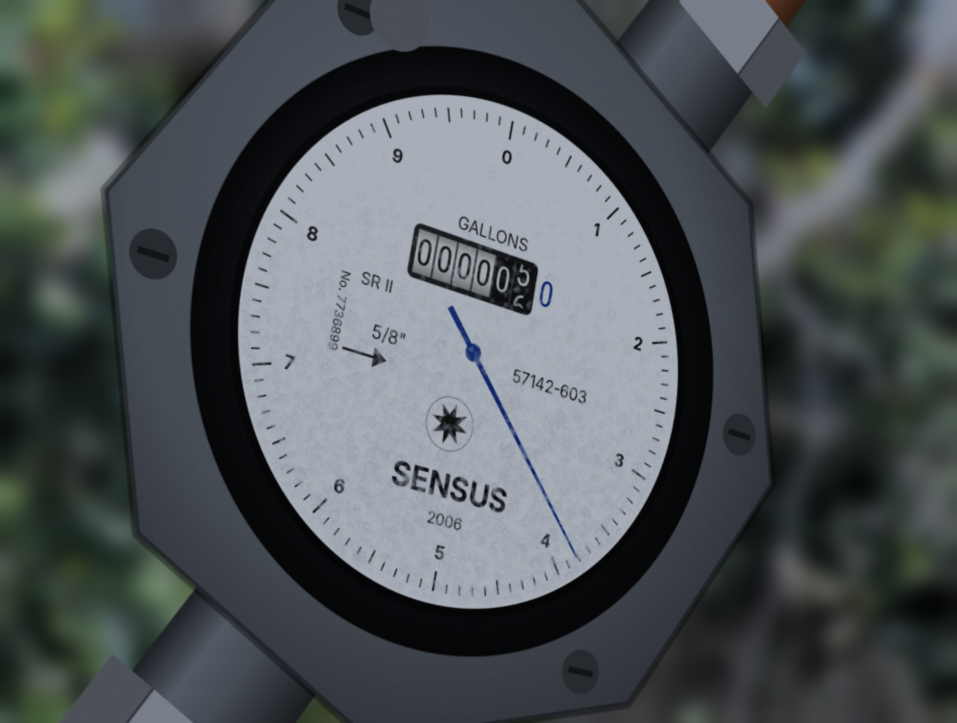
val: gal 53.8
